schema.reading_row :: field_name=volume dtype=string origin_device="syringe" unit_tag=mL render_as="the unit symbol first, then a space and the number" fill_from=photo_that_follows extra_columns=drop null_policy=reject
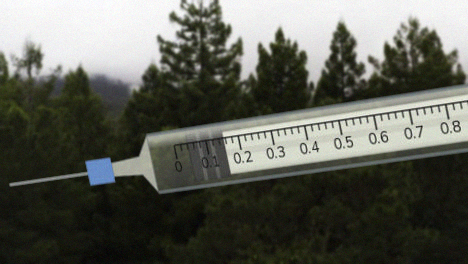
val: mL 0.04
